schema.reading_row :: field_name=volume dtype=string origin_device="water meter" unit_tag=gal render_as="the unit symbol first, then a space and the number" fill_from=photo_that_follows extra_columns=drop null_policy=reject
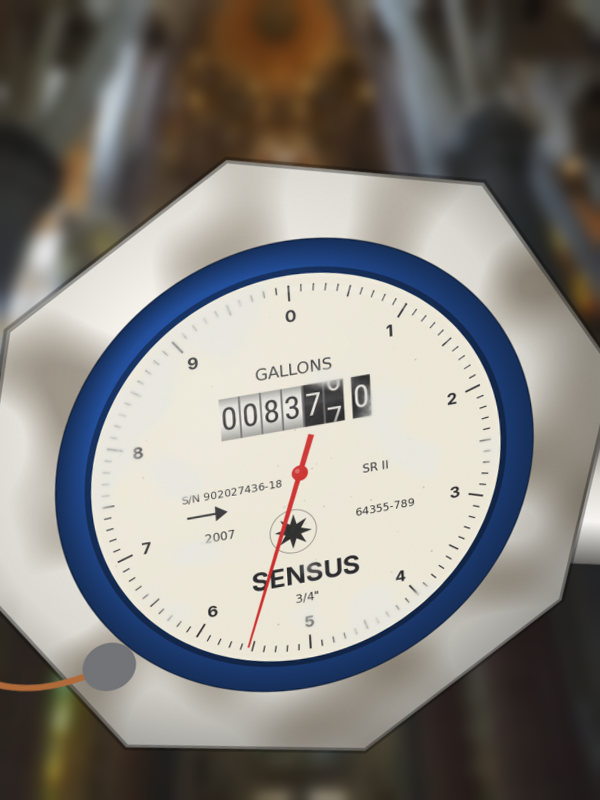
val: gal 83765.5
